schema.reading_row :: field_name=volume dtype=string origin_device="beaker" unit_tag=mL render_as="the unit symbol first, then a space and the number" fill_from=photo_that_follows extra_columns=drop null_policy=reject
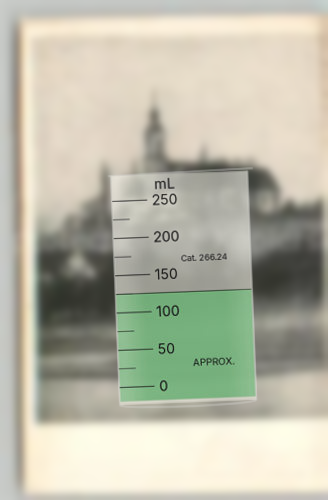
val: mL 125
